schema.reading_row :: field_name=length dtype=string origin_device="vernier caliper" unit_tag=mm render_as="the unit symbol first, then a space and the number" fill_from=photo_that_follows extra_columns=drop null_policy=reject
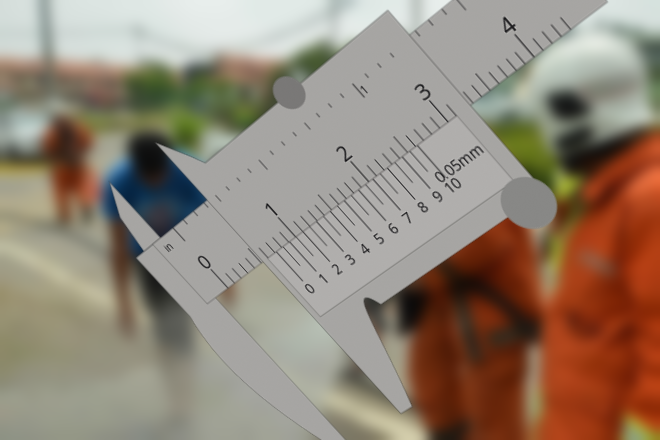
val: mm 7.2
